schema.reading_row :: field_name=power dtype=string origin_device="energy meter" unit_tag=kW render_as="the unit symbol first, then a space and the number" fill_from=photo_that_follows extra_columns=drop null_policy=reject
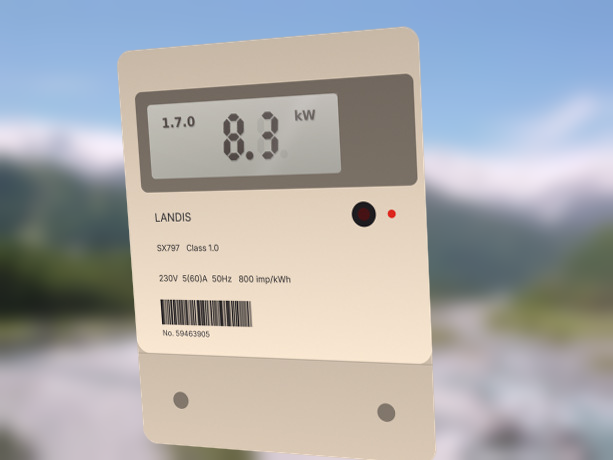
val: kW 8.3
